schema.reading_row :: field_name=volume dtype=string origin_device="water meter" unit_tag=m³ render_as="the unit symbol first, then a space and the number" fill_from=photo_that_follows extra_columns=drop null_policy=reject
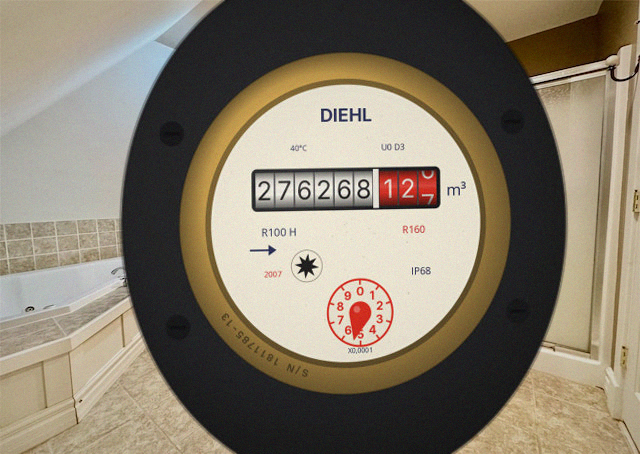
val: m³ 276268.1265
